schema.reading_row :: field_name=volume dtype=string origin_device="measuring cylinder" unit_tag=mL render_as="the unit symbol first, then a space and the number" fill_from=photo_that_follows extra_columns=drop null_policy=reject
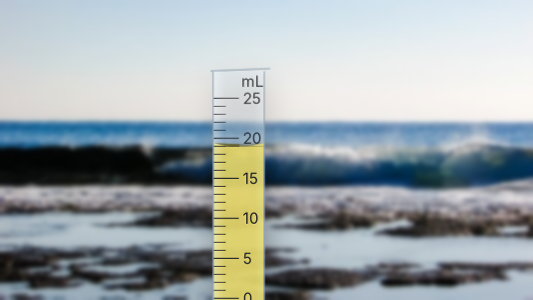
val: mL 19
